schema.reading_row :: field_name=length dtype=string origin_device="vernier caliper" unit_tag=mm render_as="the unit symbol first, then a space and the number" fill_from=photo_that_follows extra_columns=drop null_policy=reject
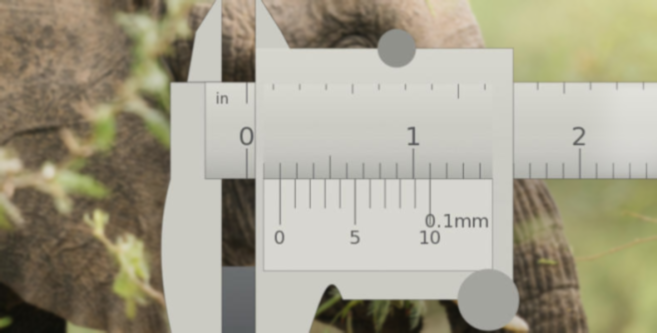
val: mm 2.0
